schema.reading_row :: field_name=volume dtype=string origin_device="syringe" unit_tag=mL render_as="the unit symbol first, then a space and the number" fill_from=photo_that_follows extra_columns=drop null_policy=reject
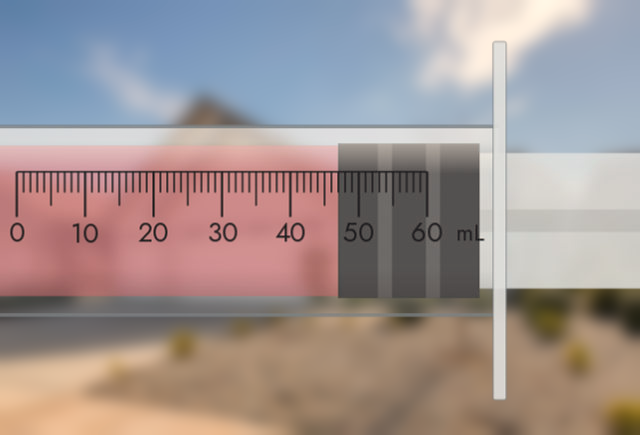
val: mL 47
